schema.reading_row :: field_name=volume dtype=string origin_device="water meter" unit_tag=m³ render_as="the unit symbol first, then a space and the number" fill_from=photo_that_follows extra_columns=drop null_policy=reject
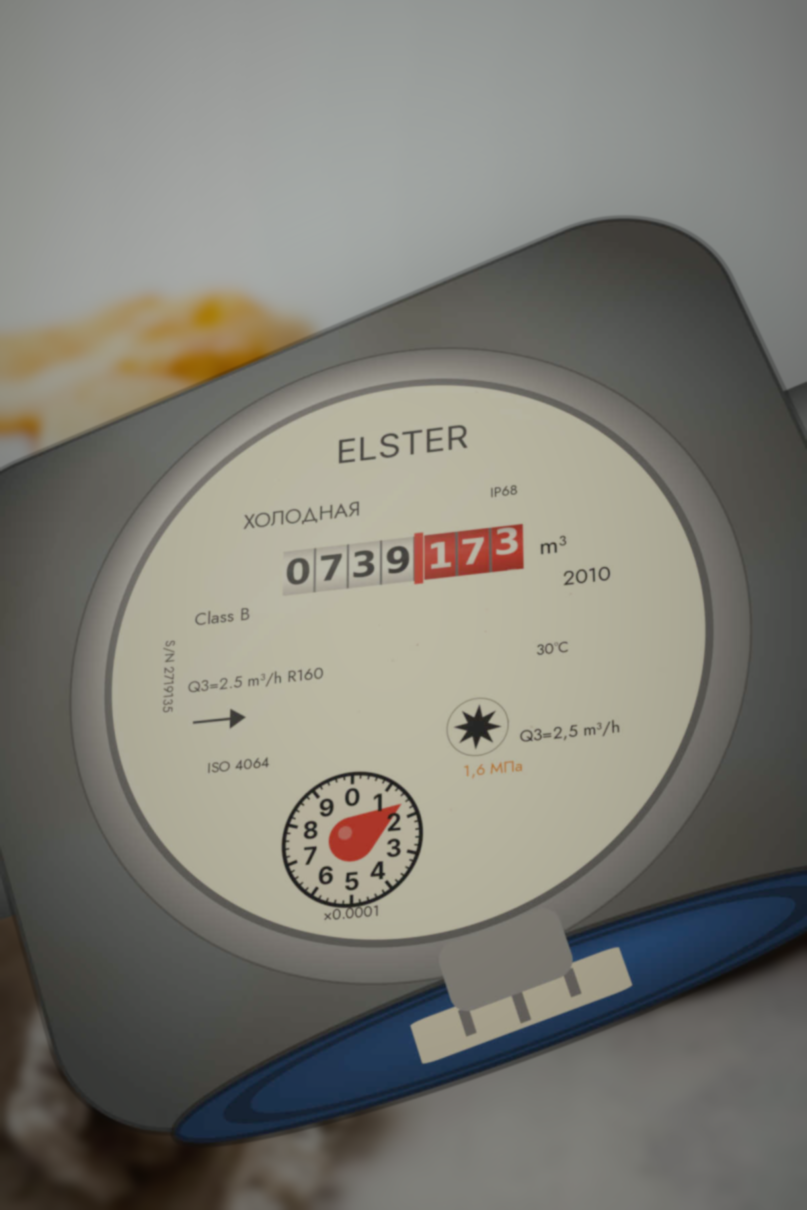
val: m³ 739.1731
